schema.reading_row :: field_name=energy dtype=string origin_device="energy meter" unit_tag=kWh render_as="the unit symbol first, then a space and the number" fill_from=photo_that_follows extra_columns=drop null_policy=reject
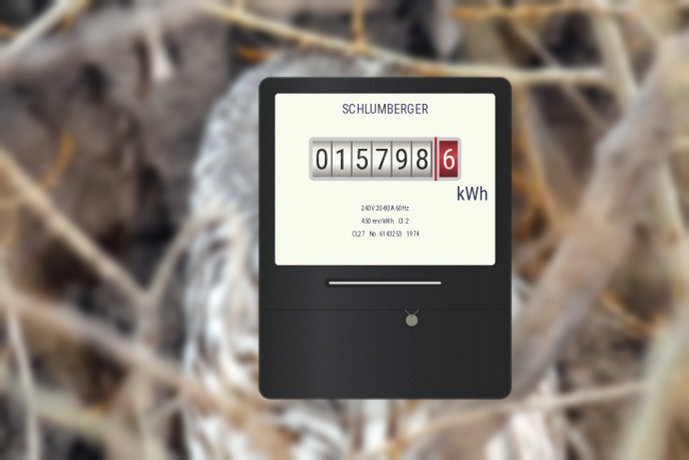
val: kWh 15798.6
